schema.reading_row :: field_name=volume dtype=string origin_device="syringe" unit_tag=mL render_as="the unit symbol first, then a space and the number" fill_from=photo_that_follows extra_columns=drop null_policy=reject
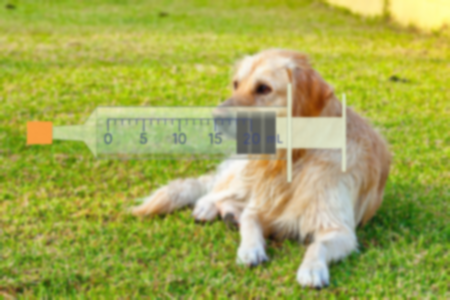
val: mL 18
